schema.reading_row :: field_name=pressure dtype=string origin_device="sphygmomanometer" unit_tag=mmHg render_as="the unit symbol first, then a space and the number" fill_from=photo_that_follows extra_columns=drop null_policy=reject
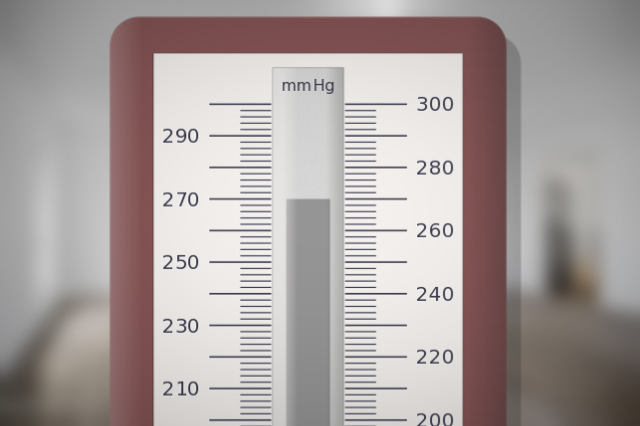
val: mmHg 270
